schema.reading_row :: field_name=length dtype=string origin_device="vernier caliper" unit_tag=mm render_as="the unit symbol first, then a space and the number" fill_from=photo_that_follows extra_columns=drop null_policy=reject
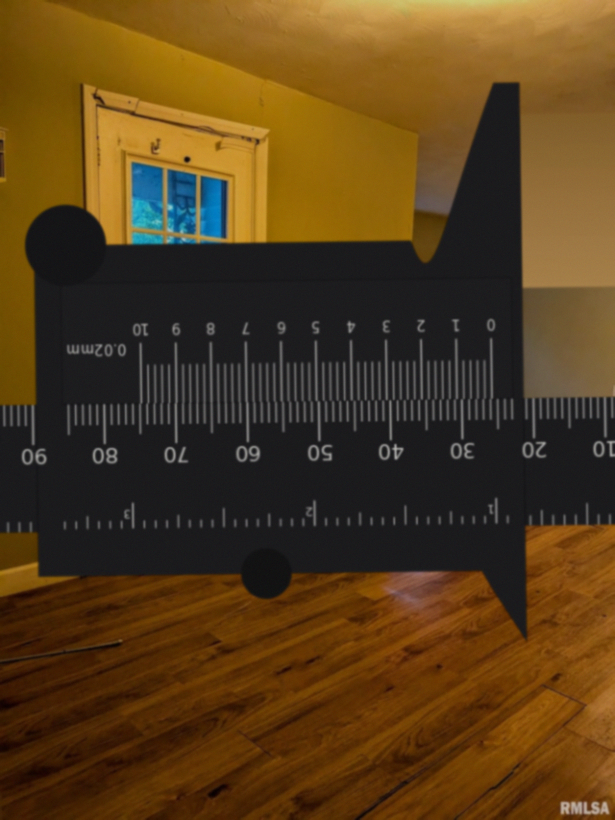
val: mm 25.8
